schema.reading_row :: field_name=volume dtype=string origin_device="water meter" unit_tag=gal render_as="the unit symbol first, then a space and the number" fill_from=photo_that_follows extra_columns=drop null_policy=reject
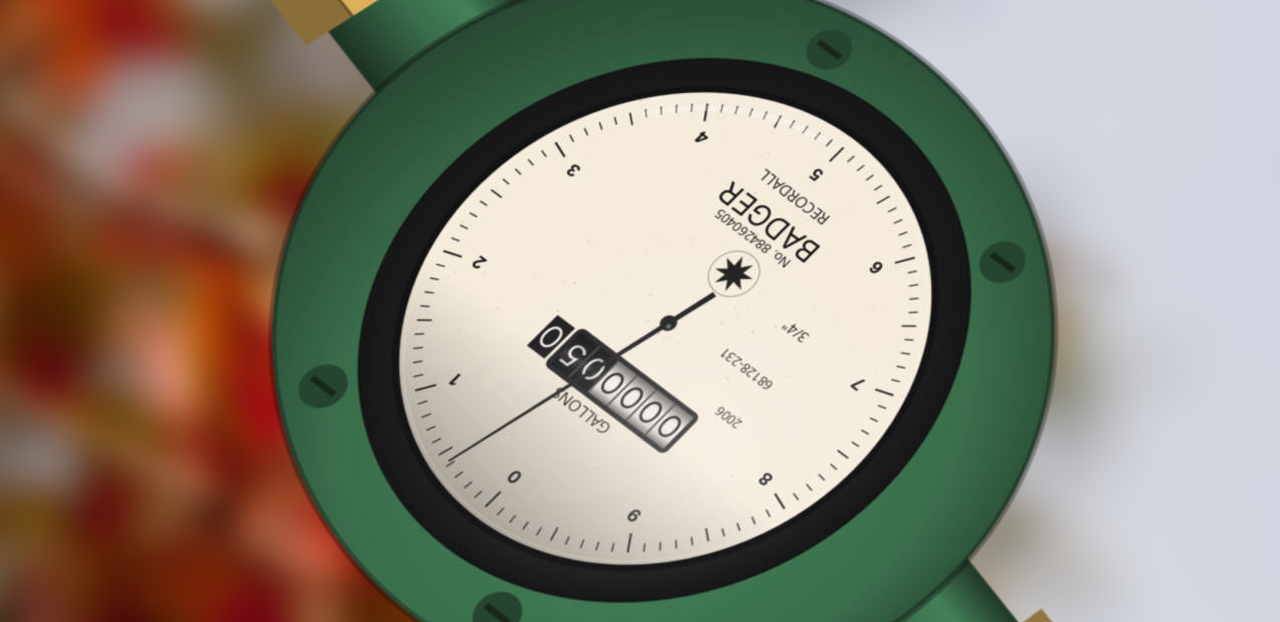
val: gal 50.4
